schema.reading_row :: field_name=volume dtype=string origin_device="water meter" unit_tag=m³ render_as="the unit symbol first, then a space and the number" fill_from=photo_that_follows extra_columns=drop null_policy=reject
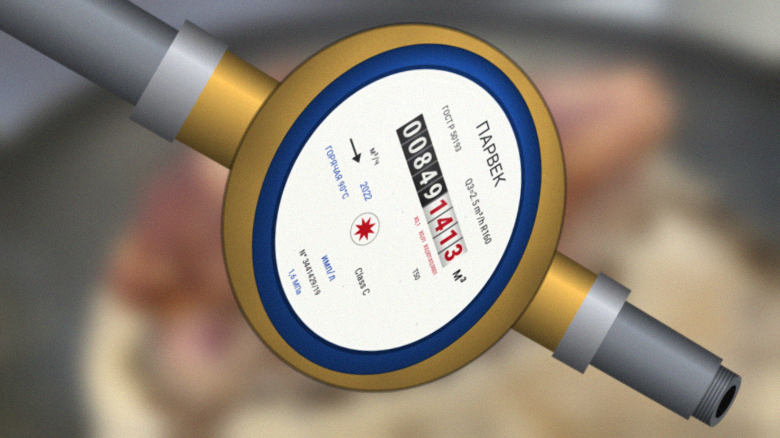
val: m³ 849.1413
